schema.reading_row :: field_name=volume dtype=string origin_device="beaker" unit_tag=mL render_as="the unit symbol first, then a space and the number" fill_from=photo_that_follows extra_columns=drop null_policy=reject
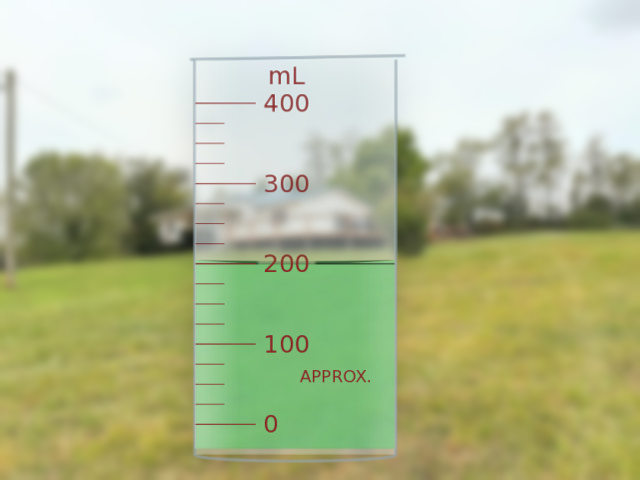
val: mL 200
